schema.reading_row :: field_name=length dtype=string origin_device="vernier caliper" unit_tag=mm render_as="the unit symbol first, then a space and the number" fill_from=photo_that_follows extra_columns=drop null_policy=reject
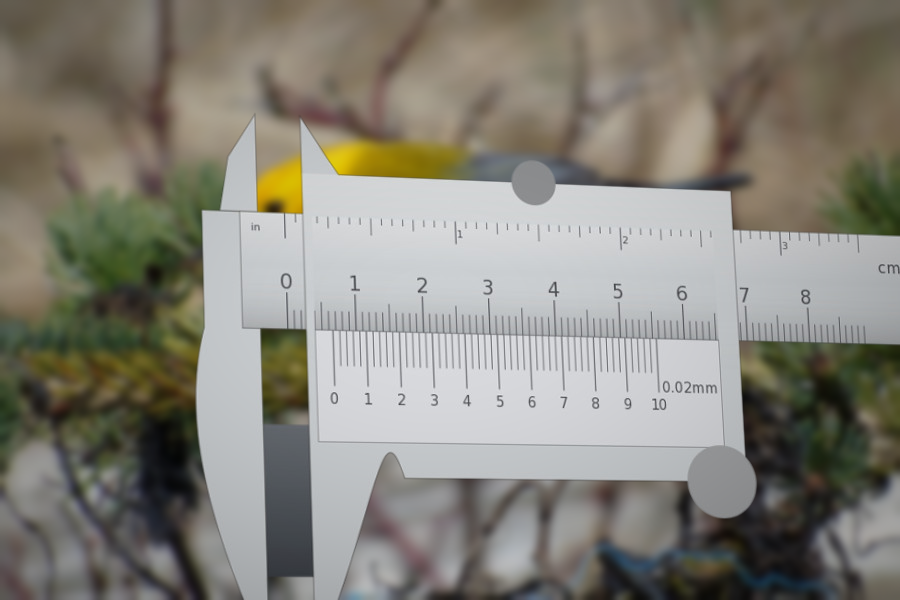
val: mm 6.6
